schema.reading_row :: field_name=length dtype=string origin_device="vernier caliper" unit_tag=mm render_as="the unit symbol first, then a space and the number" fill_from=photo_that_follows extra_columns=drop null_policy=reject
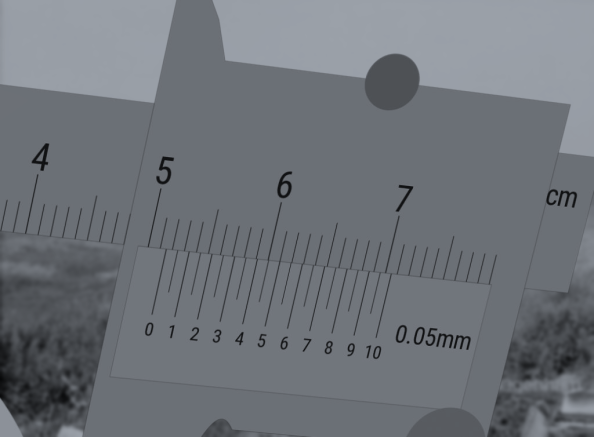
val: mm 51.5
